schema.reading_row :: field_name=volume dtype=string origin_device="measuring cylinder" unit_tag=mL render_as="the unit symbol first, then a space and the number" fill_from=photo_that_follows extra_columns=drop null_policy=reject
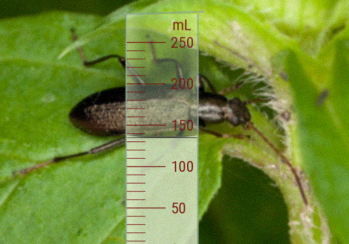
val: mL 135
